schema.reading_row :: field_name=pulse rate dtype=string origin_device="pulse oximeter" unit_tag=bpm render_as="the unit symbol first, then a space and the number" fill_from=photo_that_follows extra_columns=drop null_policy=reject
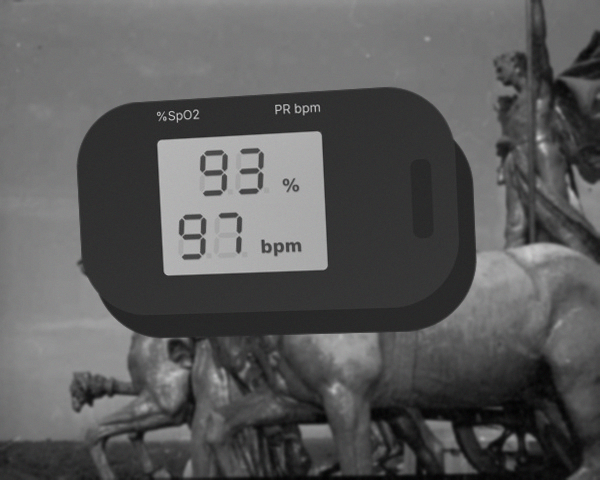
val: bpm 97
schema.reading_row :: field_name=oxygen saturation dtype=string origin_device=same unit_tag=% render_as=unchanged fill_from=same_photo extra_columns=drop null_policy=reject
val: % 93
